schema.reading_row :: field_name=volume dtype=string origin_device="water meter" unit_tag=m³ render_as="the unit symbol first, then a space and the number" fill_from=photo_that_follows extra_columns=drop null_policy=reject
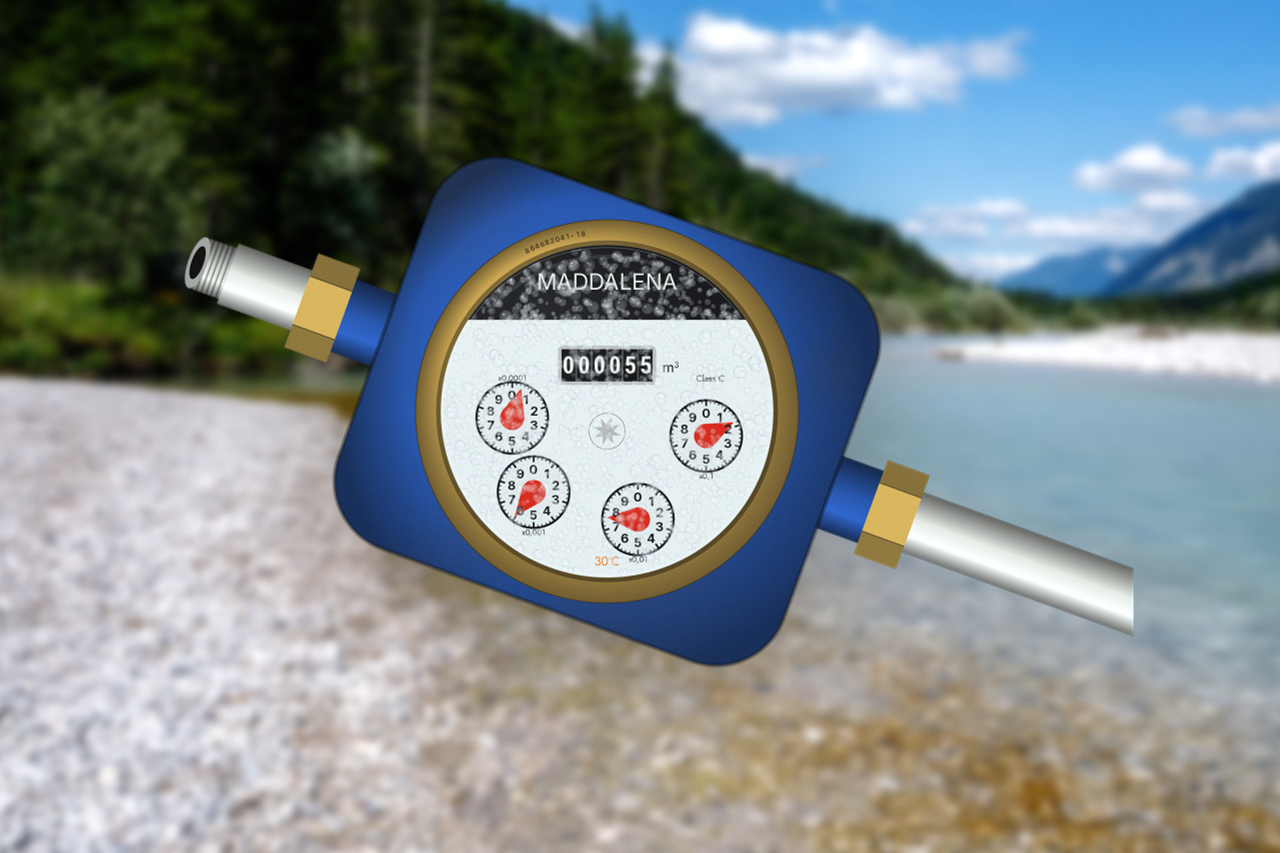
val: m³ 55.1760
